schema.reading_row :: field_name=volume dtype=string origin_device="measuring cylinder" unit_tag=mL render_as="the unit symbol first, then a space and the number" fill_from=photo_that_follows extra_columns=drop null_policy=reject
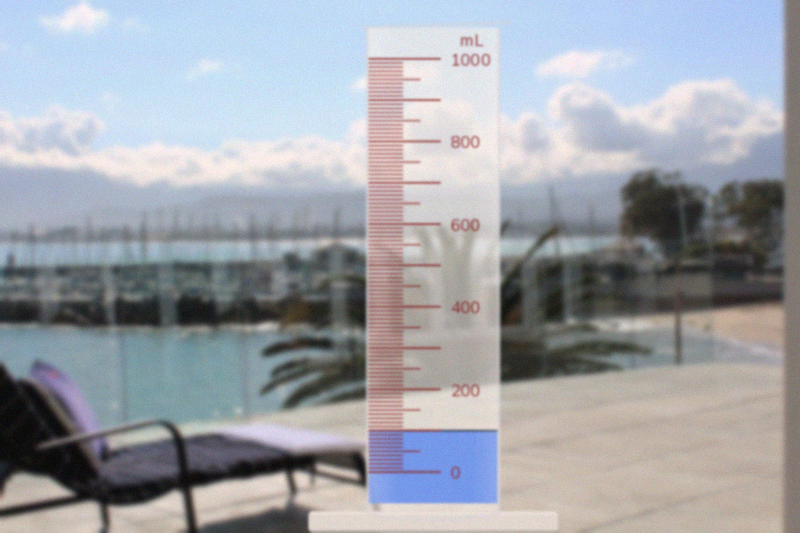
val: mL 100
